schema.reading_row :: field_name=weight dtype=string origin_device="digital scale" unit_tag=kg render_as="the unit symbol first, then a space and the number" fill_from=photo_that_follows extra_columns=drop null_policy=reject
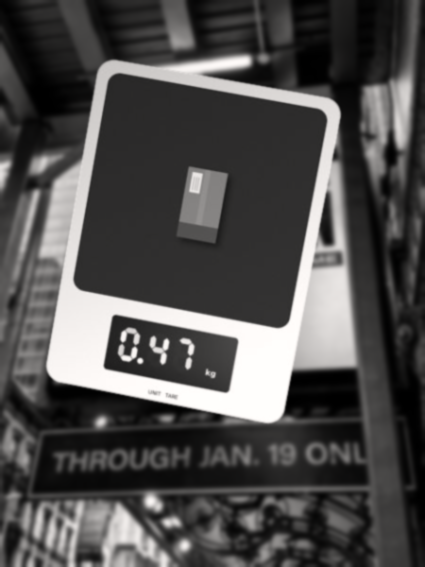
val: kg 0.47
